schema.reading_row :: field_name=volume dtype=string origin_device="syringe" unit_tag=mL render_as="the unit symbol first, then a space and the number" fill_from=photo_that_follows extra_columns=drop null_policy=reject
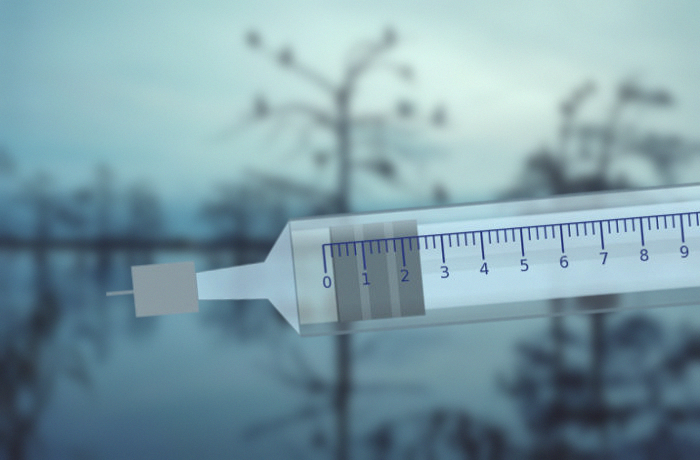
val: mL 0.2
